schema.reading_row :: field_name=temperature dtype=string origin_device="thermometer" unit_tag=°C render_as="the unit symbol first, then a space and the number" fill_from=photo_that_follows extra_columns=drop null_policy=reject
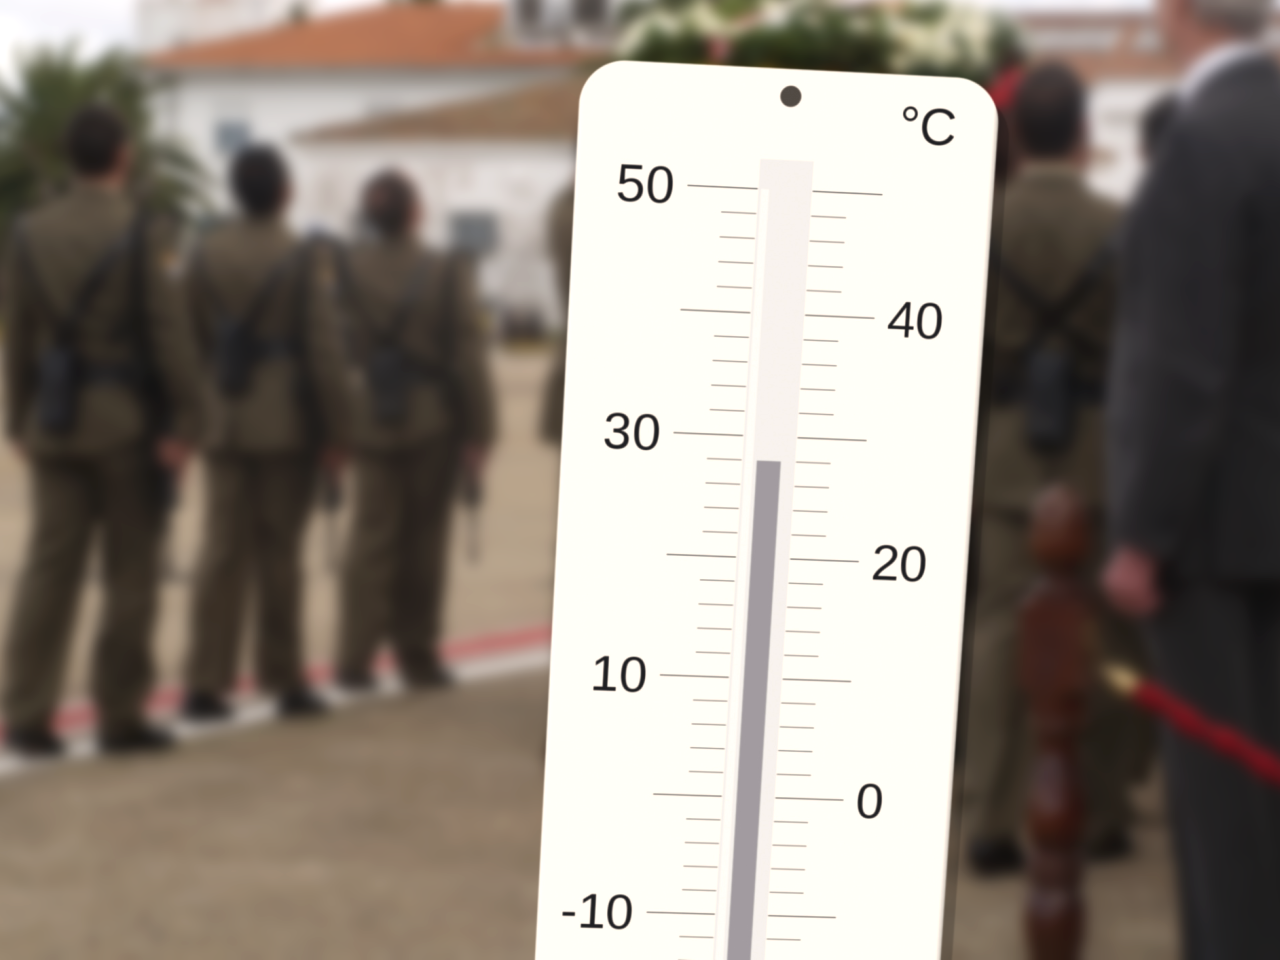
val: °C 28
